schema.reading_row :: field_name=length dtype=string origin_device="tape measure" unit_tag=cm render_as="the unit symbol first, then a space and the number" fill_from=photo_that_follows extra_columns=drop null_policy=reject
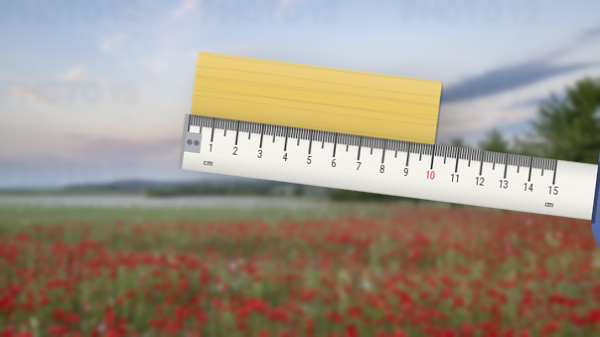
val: cm 10
